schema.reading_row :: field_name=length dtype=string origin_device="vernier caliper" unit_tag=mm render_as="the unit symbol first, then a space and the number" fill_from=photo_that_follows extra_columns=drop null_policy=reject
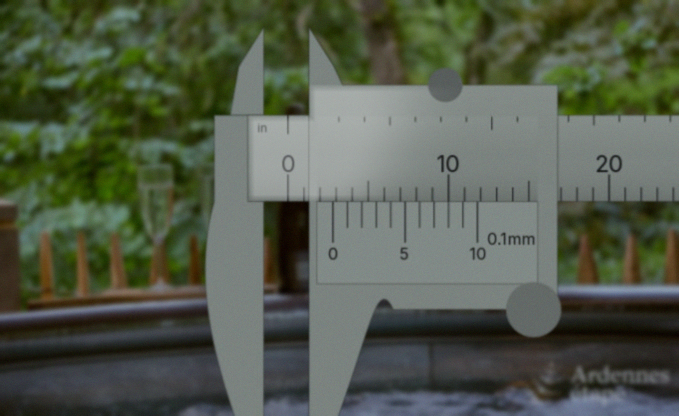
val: mm 2.8
